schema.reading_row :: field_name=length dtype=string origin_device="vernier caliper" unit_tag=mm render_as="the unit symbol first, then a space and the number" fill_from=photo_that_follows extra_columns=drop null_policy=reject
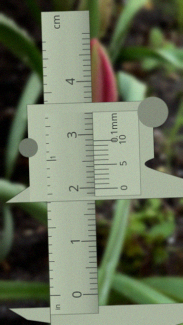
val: mm 19.8
